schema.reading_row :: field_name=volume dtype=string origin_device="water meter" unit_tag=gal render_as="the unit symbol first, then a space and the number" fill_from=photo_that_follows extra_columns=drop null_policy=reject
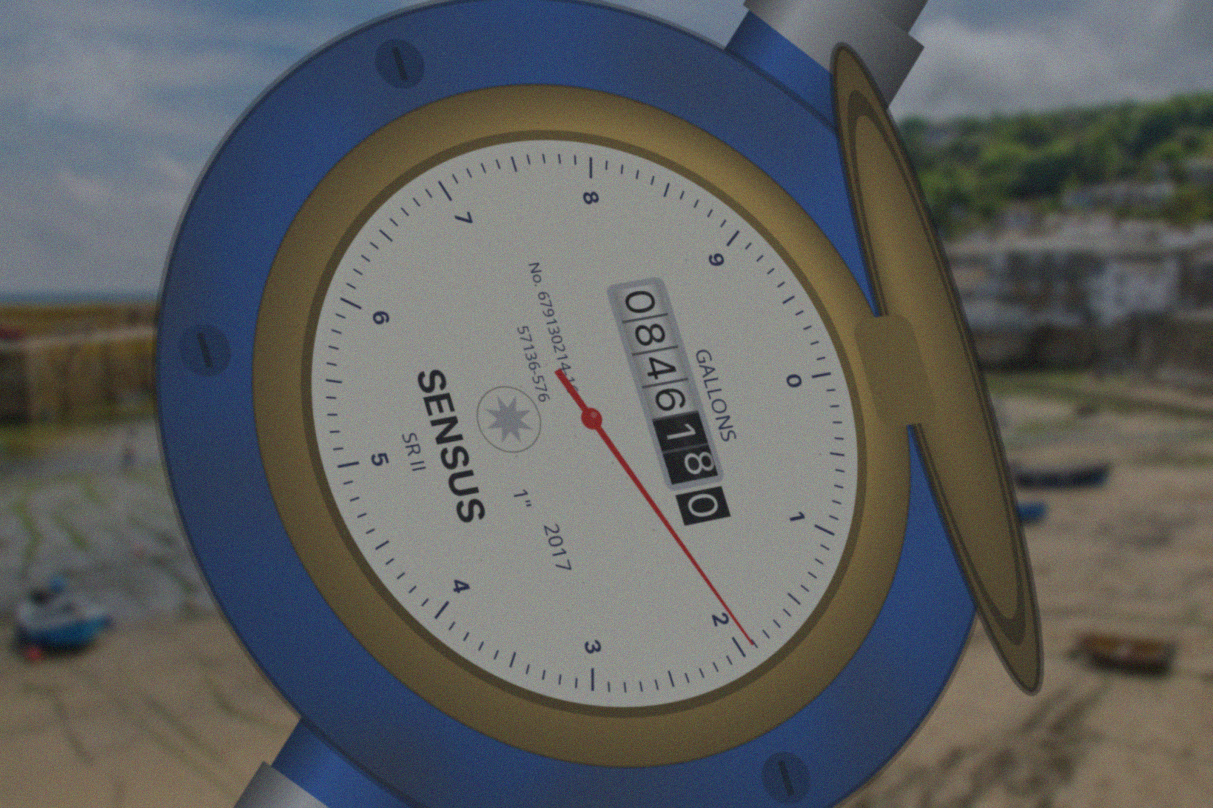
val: gal 846181.9
